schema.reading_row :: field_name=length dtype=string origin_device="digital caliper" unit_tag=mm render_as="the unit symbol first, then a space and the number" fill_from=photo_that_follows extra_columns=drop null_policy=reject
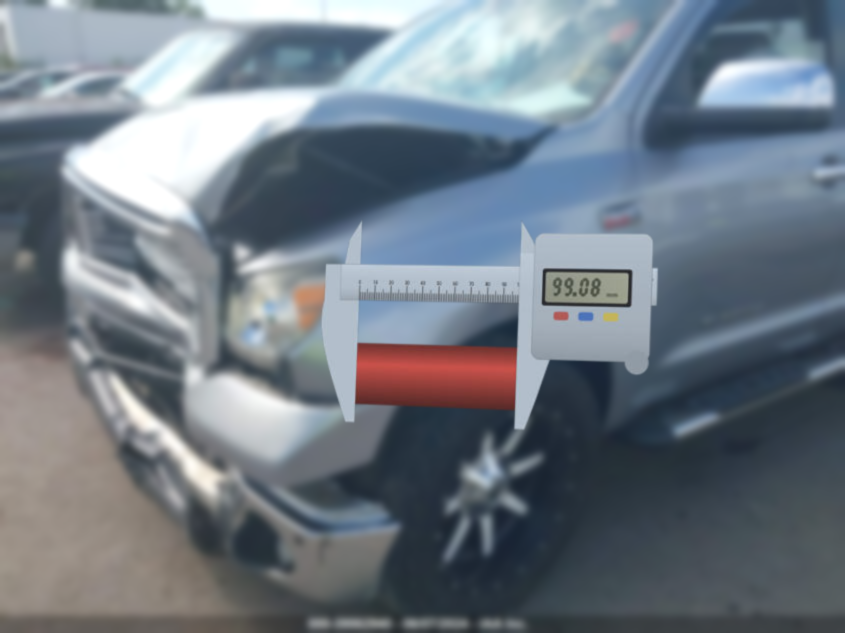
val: mm 99.08
